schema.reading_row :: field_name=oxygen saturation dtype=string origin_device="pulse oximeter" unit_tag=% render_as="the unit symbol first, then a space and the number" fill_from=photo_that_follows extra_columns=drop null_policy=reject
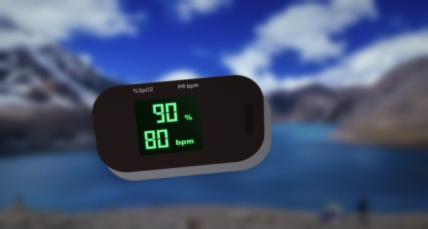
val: % 90
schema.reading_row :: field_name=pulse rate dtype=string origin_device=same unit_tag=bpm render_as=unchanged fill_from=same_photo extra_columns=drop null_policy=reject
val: bpm 80
